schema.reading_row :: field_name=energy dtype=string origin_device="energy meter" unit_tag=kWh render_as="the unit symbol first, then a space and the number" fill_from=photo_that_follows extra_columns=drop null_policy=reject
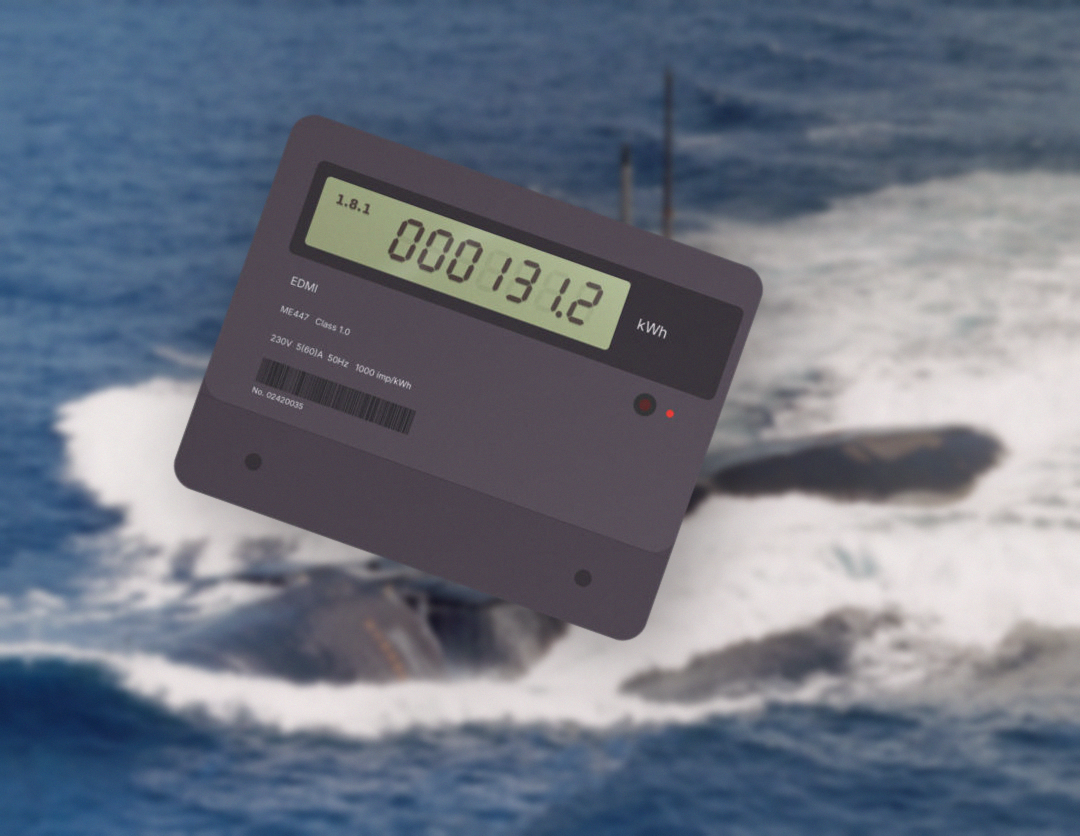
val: kWh 131.2
